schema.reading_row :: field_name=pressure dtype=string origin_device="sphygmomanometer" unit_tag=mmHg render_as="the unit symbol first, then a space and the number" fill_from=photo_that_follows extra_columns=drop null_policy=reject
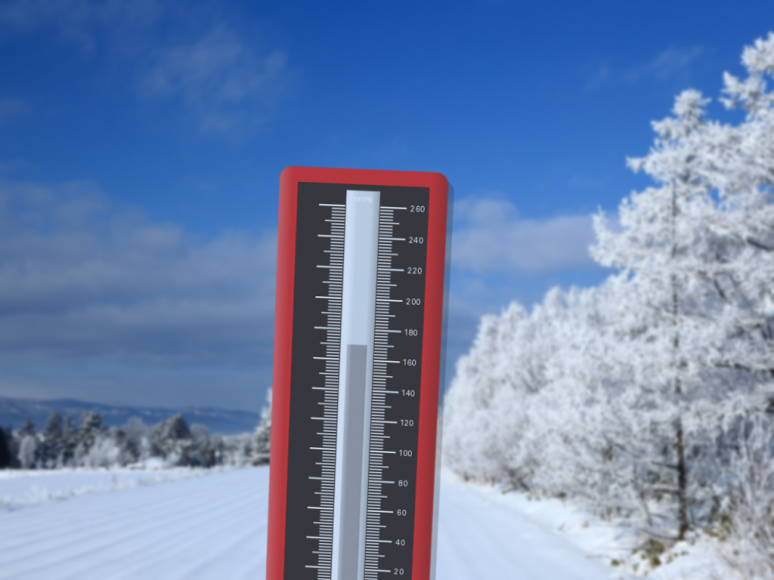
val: mmHg 170
